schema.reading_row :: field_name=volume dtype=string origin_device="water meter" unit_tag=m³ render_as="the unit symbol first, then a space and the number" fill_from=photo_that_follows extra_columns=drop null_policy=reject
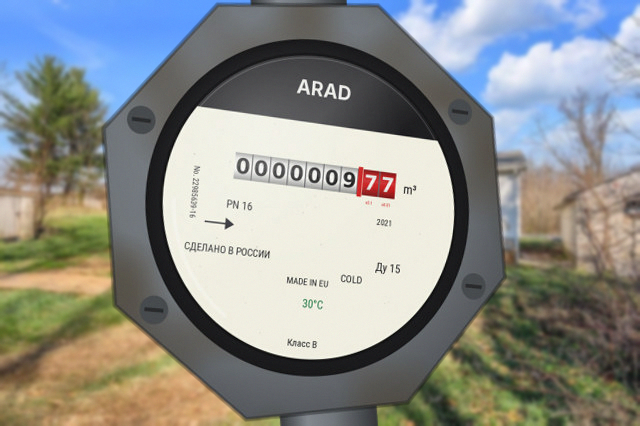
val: m³ 9.77
